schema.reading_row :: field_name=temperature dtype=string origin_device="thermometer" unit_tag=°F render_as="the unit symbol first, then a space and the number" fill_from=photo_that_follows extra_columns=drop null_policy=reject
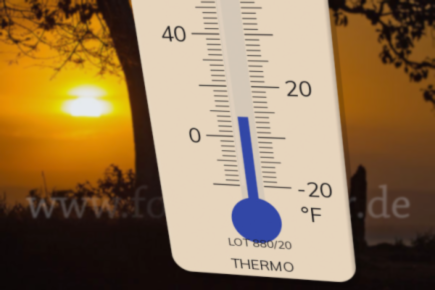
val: °F 8
